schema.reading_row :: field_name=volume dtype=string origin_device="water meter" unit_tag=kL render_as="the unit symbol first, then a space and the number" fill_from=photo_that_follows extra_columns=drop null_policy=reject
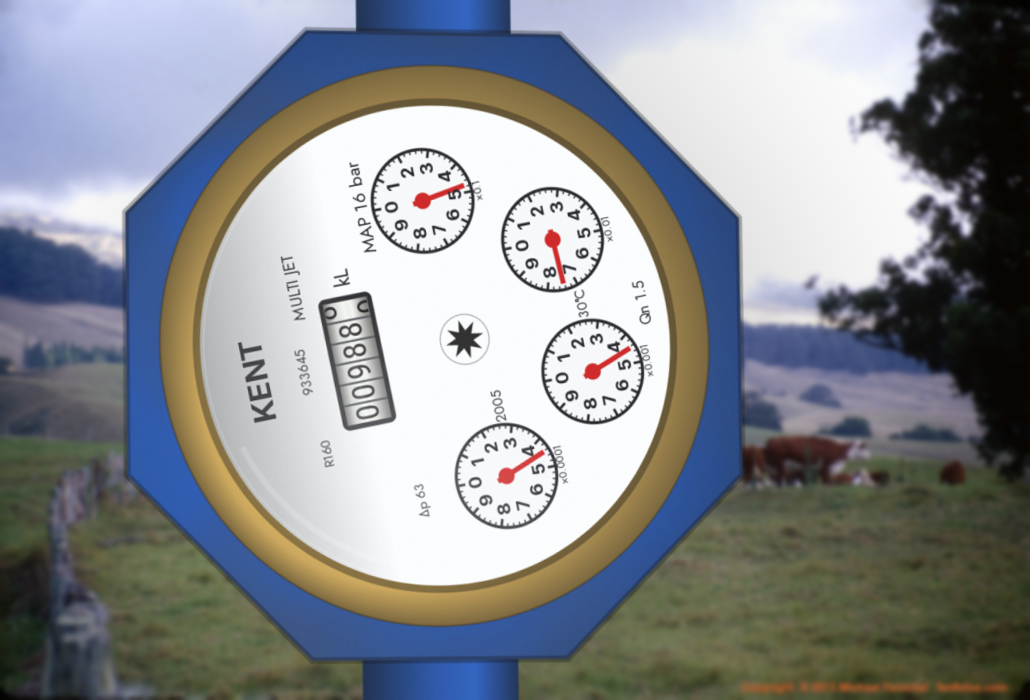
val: kL 9888.4744
